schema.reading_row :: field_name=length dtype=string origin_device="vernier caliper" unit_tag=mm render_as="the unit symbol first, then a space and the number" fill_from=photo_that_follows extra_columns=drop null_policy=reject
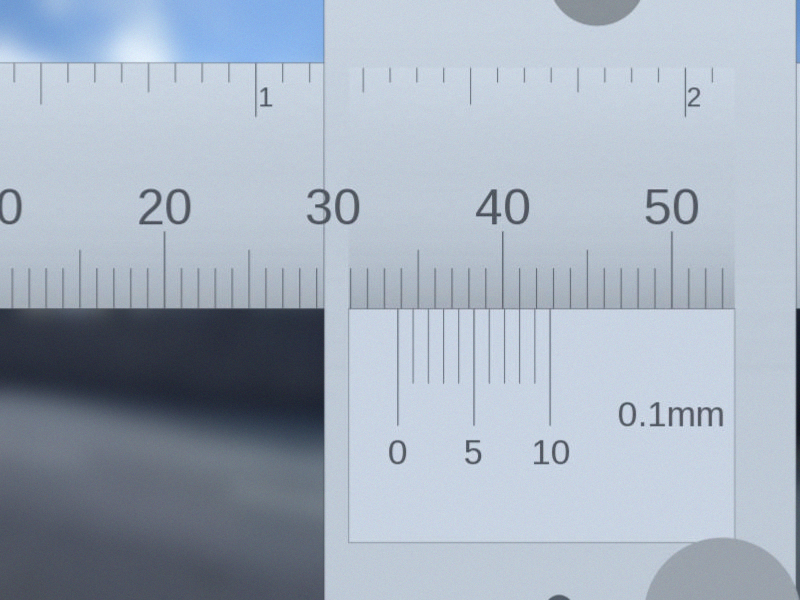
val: mm 33.8
